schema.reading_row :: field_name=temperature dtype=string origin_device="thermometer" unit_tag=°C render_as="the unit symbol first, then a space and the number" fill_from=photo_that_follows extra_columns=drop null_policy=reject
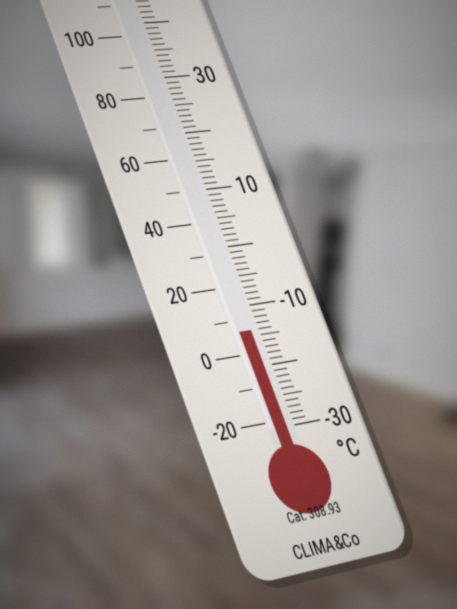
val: °C -14
